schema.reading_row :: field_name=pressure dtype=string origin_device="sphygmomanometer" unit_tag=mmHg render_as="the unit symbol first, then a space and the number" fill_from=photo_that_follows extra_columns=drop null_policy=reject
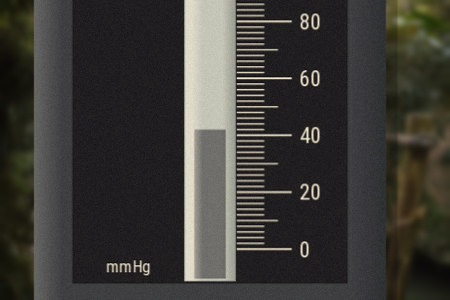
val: mmHg 42
